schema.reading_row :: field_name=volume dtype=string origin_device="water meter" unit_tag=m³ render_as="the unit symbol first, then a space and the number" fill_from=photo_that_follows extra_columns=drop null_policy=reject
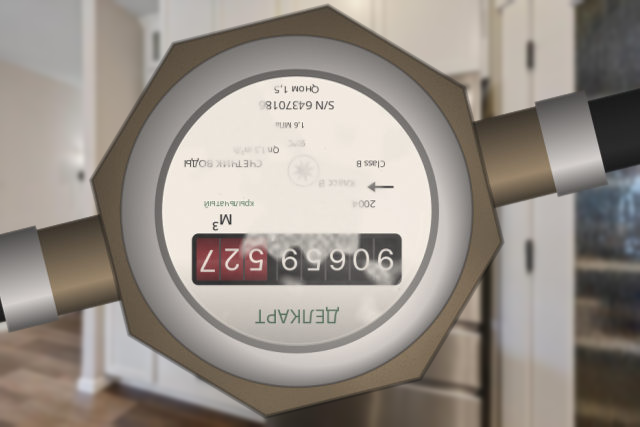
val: m³ 90659.527
